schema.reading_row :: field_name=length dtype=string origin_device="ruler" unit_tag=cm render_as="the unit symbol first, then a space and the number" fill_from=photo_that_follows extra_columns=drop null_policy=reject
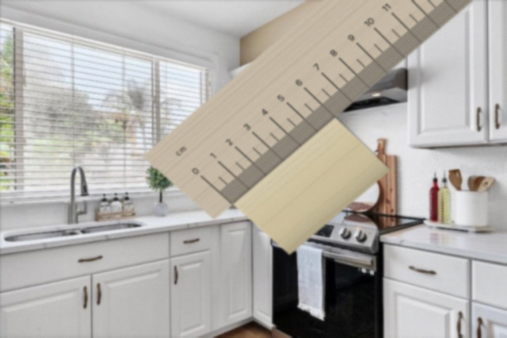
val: cm 6
